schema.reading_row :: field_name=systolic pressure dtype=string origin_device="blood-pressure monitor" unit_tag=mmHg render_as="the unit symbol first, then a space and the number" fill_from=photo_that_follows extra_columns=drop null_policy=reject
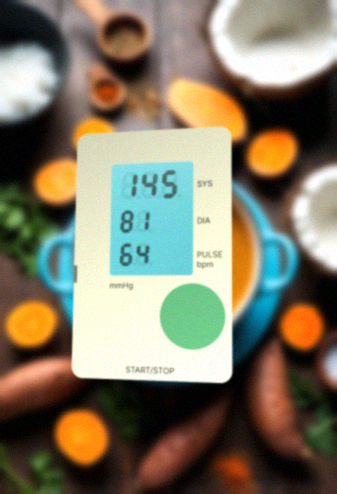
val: mmHg 145
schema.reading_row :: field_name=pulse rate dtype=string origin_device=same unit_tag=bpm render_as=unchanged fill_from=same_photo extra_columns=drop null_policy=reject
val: bpm 64
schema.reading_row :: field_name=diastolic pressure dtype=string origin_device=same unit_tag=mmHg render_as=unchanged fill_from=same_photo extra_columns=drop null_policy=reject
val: mmHg 81
